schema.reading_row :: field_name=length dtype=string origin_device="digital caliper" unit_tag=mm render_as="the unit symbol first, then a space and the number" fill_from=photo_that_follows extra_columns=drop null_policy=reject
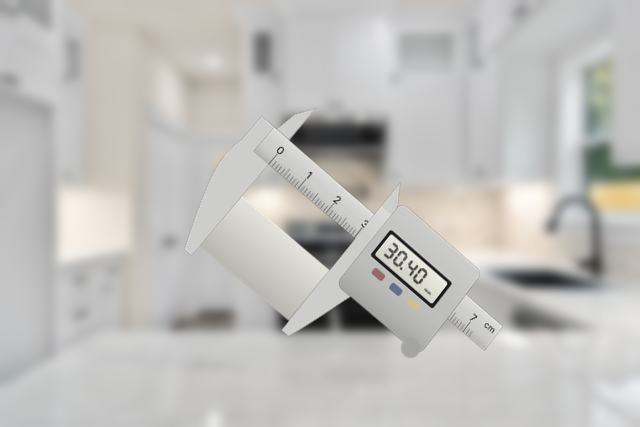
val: mm 30.40
